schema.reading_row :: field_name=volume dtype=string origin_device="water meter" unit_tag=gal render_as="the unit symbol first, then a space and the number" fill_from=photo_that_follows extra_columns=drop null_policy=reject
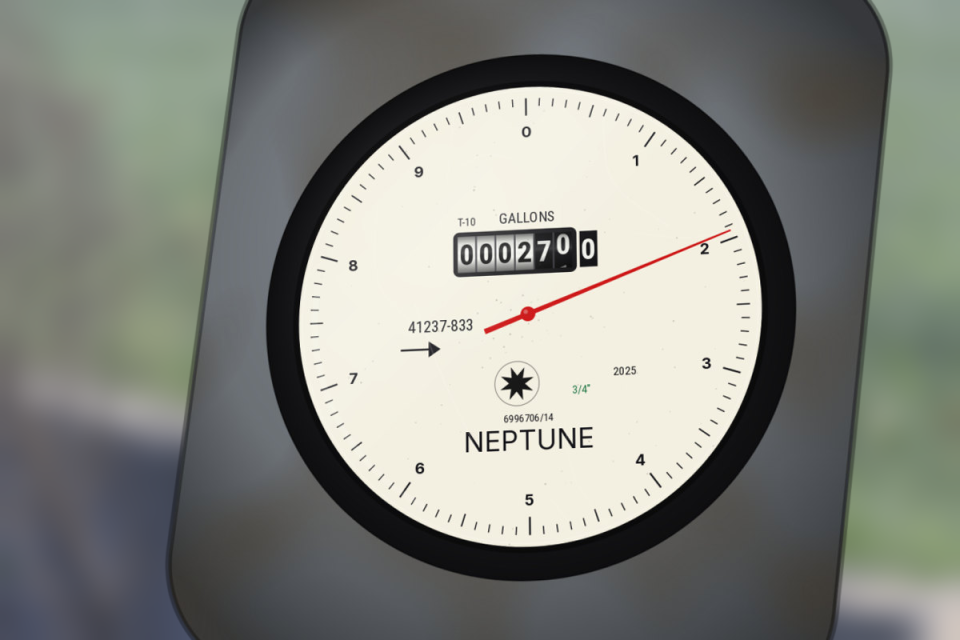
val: gal 2701.9
